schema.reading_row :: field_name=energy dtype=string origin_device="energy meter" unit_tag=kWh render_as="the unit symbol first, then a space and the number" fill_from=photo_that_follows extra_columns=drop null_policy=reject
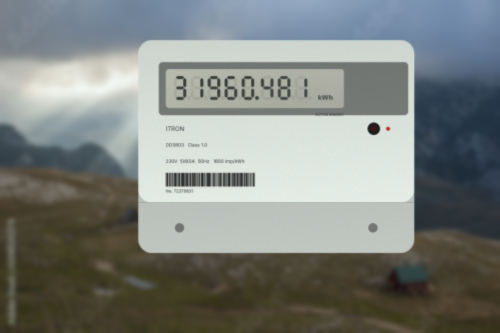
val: kWh 31960.481
